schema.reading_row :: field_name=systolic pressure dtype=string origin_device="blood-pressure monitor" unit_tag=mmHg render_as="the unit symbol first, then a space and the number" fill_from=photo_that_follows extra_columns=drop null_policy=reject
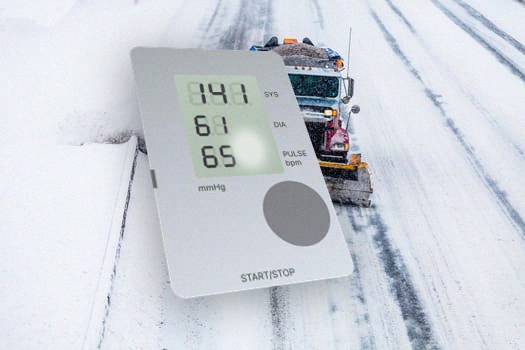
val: mmHg 141
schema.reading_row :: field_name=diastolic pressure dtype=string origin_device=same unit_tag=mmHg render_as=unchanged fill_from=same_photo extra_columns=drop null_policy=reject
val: mmHg 61
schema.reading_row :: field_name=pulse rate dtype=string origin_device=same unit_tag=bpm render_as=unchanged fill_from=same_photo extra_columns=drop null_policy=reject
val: bpm 65
